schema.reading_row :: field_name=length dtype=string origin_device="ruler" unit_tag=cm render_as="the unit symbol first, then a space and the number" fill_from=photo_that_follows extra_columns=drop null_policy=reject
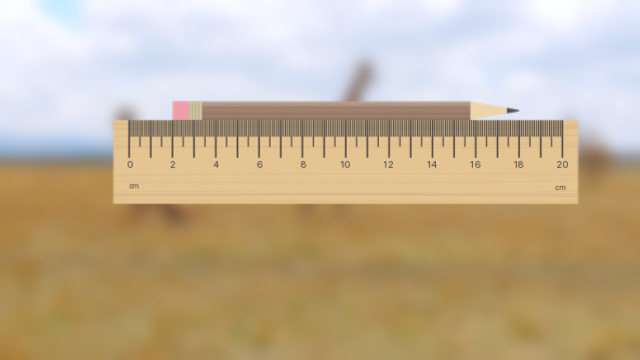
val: cm 16
